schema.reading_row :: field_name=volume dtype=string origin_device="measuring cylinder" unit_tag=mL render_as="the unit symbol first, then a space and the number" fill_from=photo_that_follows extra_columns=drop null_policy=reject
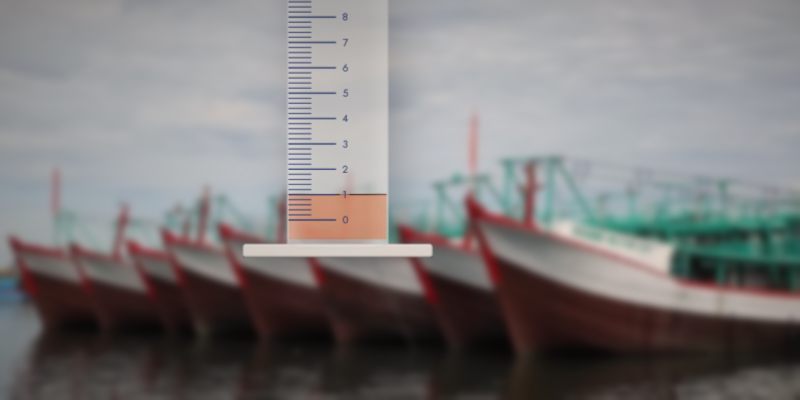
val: mL 1
